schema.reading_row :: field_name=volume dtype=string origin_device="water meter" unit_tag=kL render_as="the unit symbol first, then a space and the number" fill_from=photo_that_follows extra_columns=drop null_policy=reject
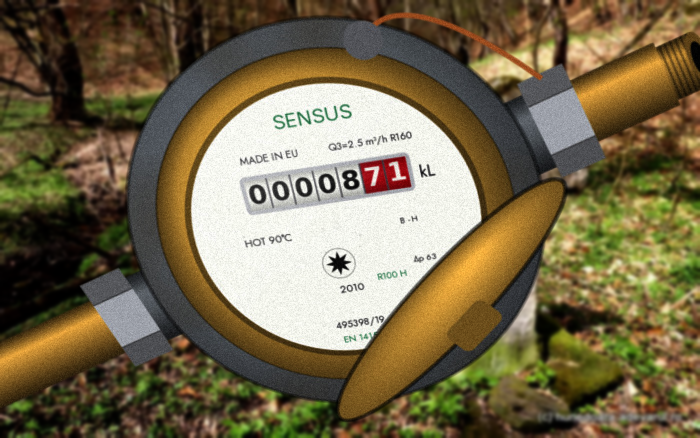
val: kL 8.71
